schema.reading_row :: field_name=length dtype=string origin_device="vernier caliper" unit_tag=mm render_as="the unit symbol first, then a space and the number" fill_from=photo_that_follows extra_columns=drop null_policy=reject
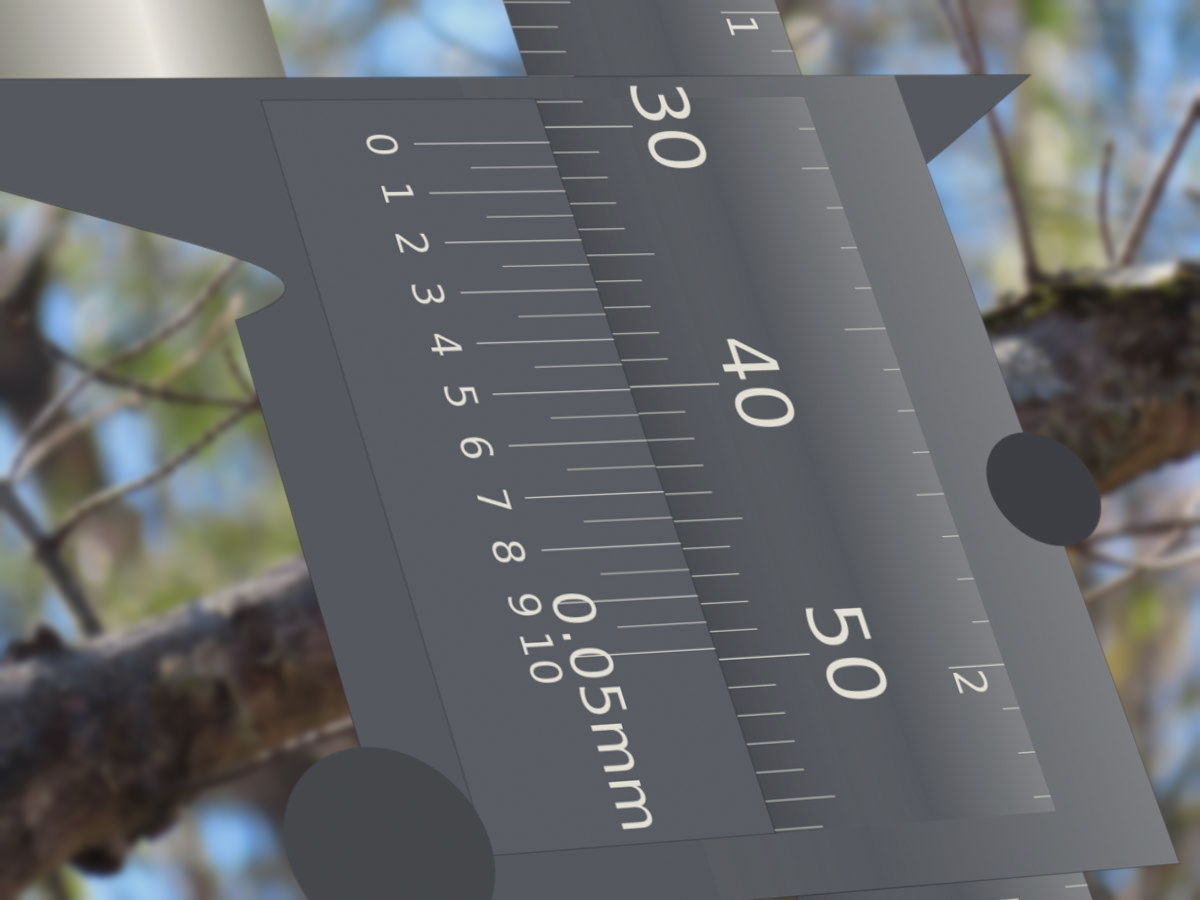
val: mm 30.60
